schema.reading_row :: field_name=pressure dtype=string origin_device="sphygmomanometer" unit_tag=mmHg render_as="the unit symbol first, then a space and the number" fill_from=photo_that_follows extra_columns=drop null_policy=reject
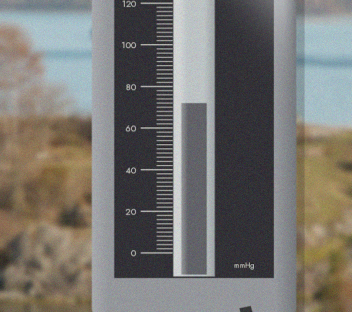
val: mmHg 72
